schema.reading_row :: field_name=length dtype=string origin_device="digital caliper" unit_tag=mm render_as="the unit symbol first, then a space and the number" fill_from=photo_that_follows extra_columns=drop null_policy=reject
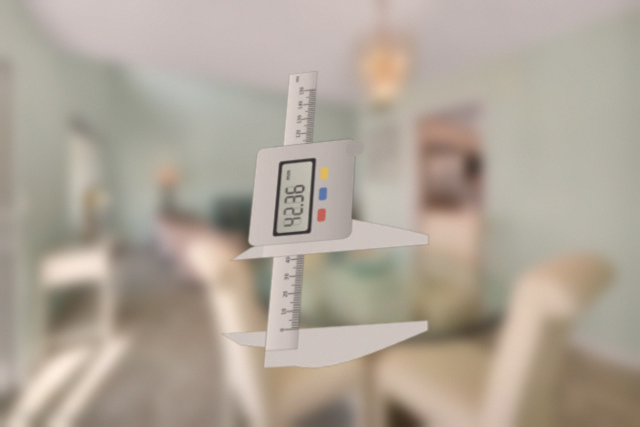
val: mm 42.36
